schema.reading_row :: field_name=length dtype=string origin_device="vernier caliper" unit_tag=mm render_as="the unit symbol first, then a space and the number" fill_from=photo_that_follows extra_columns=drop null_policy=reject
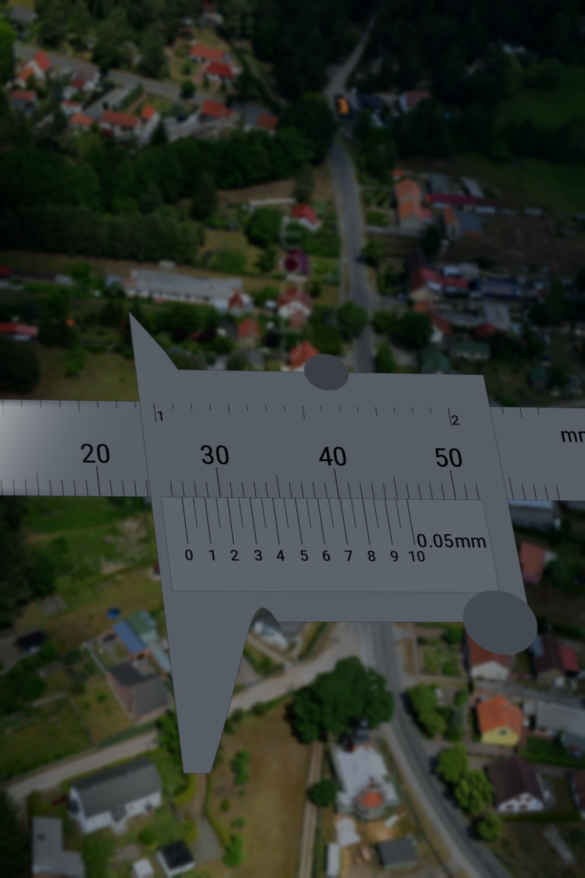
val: mm 26.8
